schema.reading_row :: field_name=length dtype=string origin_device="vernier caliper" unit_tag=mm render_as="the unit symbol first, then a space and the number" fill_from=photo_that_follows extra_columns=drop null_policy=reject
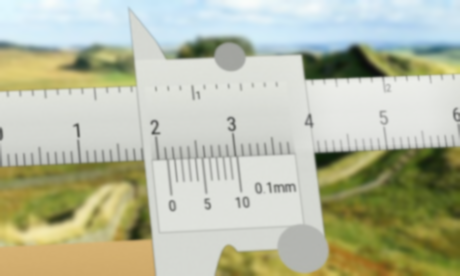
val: mm 21.2
